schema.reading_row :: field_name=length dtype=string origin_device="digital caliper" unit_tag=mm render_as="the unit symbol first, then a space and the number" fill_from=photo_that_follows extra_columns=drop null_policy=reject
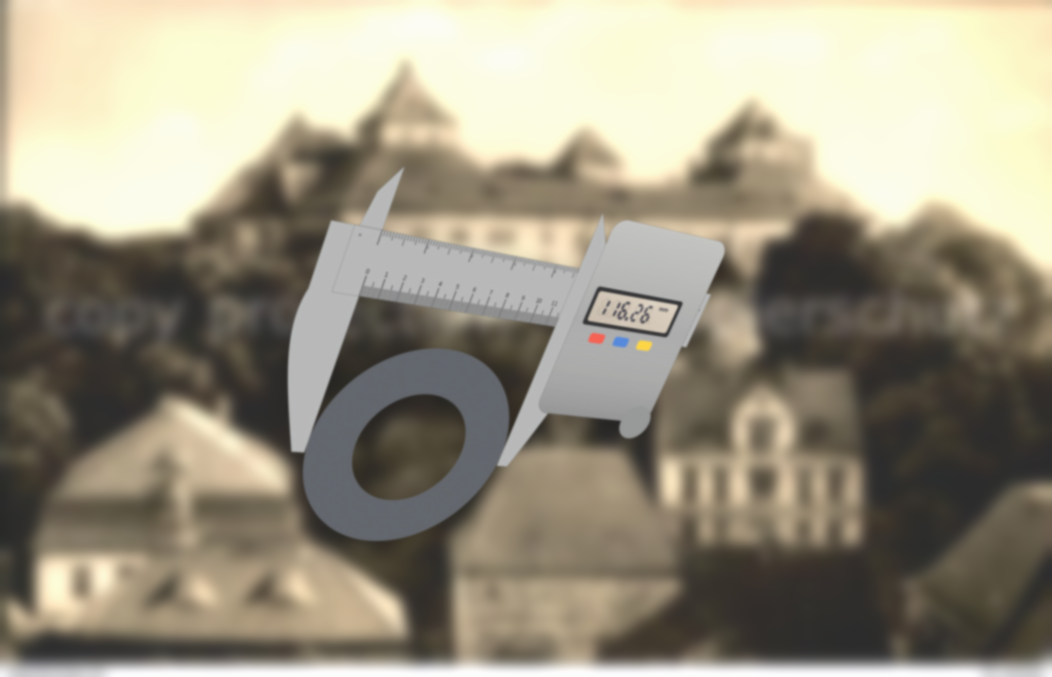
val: mm 116.26
